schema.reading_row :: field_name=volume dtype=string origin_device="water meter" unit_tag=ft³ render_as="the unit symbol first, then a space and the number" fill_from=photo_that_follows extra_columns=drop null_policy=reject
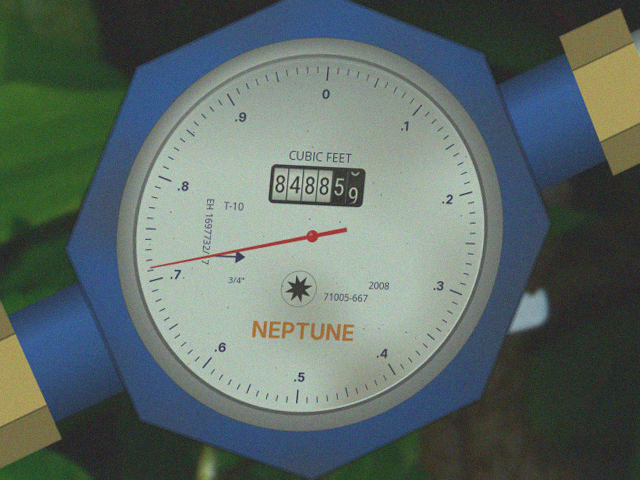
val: ft³ 848858.71
